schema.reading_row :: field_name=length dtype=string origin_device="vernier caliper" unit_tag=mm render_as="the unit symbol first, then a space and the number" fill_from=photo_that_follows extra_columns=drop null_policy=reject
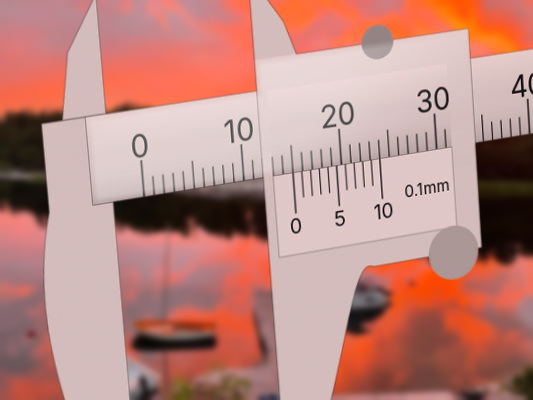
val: mm 15.0
